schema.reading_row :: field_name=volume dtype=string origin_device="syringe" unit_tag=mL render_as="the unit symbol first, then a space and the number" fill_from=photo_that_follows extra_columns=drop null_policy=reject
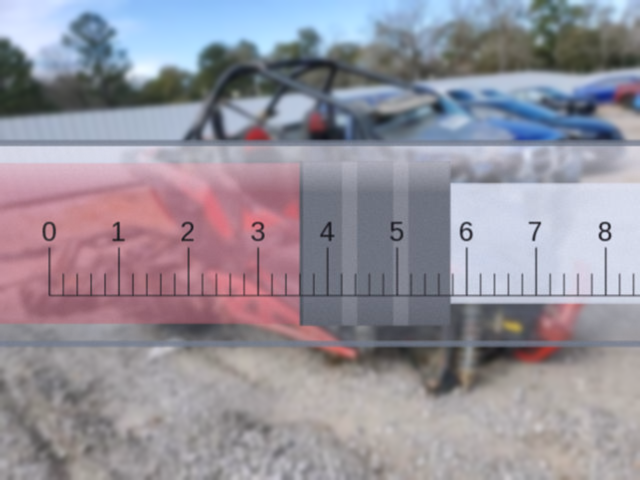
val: mL 3.6
